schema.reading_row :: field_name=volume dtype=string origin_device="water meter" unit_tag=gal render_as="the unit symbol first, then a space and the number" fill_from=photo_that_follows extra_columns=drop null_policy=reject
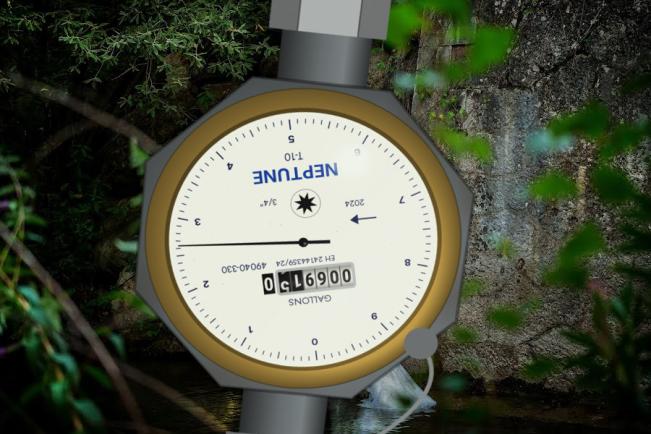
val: gal 69152.6
